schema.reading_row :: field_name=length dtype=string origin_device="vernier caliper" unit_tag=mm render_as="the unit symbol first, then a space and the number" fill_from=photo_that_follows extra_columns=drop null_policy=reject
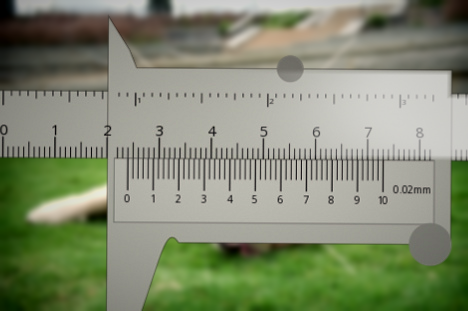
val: mm 24.0
